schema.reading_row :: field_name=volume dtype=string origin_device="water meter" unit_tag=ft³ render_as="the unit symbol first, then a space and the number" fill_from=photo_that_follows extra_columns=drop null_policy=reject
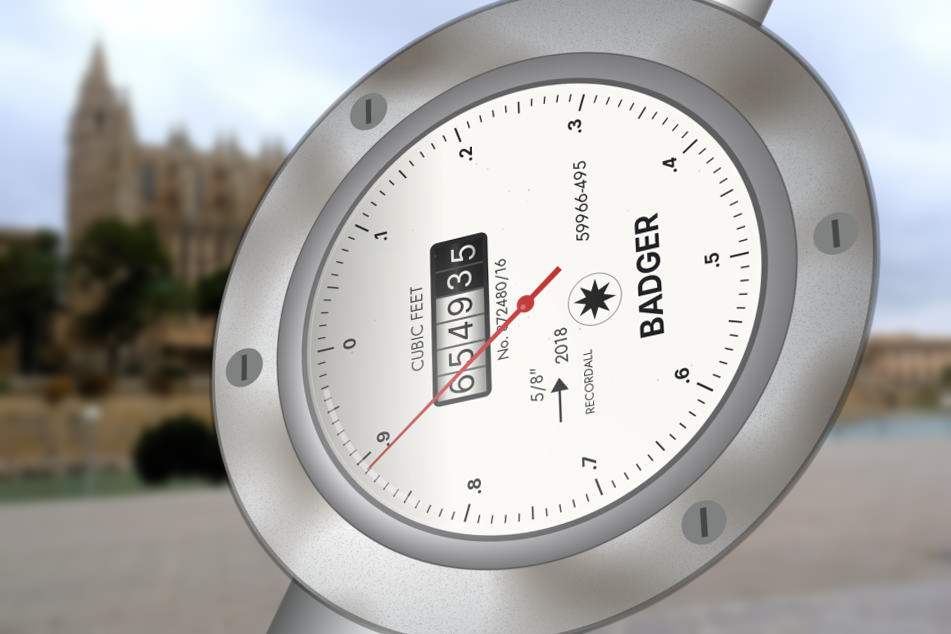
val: ft³ 654934.89
